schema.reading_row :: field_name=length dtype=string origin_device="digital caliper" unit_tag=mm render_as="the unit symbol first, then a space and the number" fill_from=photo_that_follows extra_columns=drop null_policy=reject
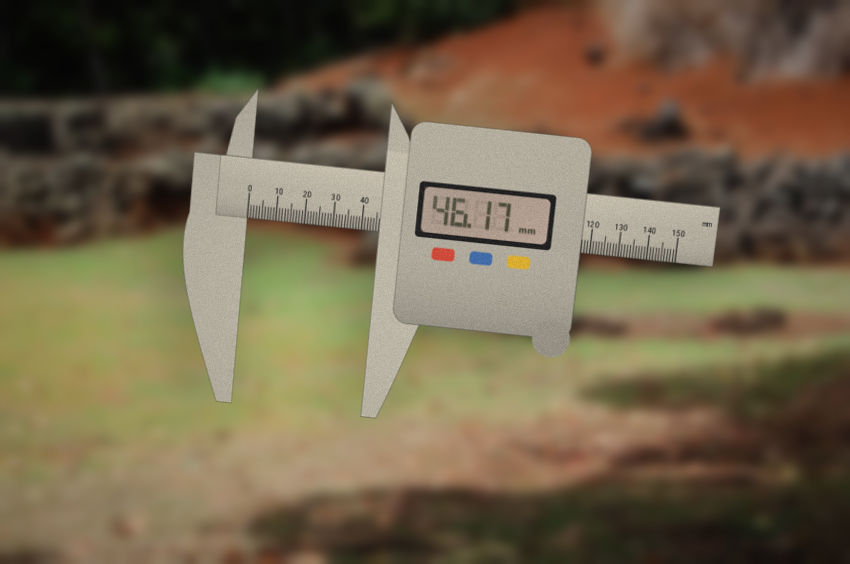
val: mm 46.17
